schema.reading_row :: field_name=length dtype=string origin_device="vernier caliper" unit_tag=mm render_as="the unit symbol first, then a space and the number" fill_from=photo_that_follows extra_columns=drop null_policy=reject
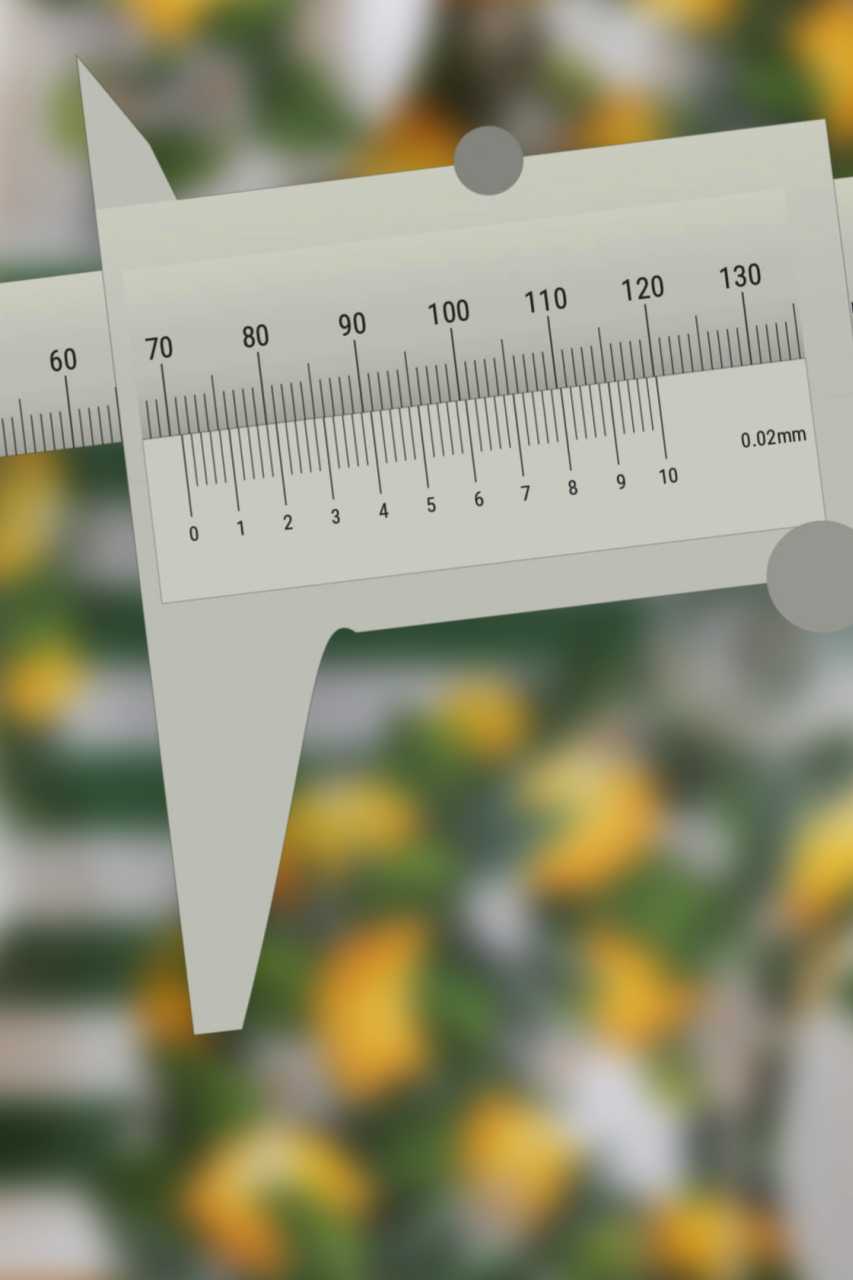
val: mm 71.2
